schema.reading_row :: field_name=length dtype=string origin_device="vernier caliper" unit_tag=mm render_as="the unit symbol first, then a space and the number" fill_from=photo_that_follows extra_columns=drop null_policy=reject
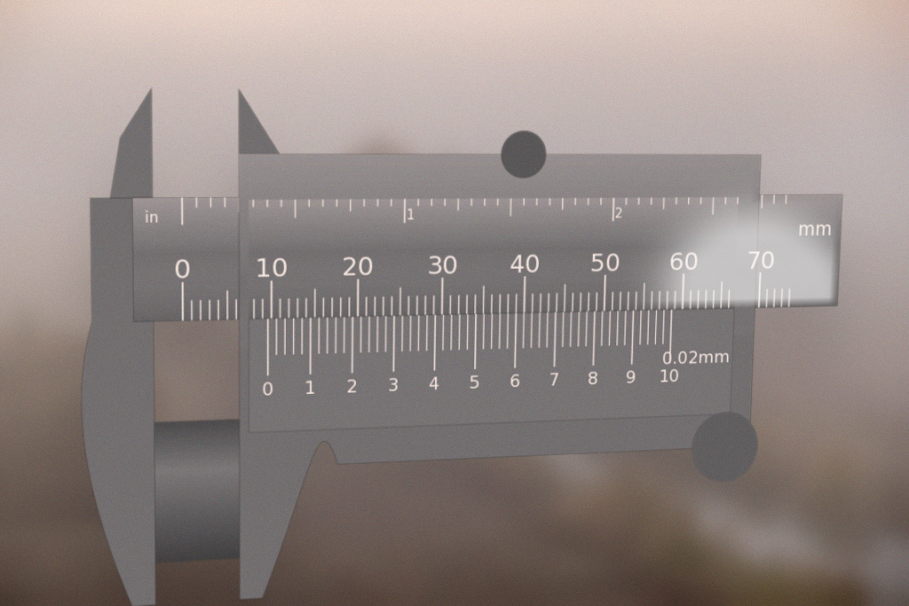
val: mm 9.6
